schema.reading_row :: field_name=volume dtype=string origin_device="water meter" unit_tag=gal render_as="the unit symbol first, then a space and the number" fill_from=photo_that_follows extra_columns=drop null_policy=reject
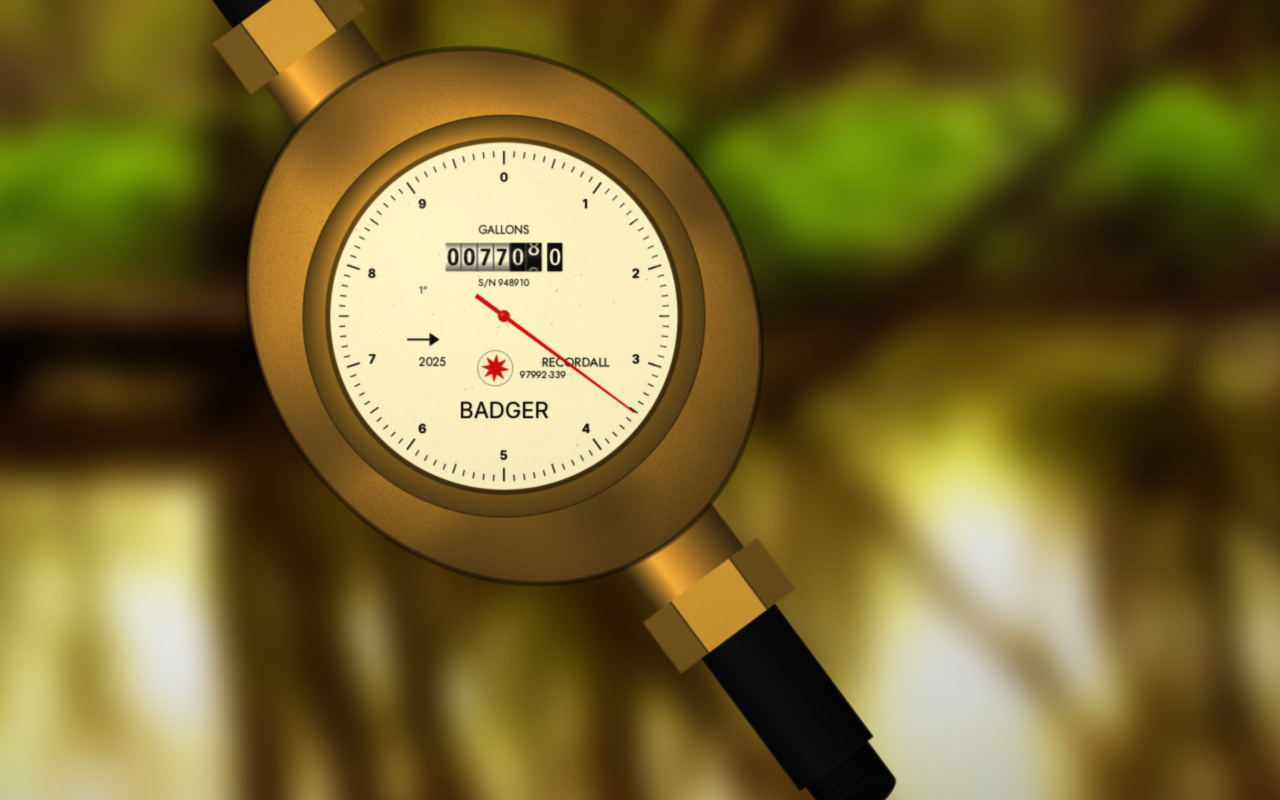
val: gal 77083.5
